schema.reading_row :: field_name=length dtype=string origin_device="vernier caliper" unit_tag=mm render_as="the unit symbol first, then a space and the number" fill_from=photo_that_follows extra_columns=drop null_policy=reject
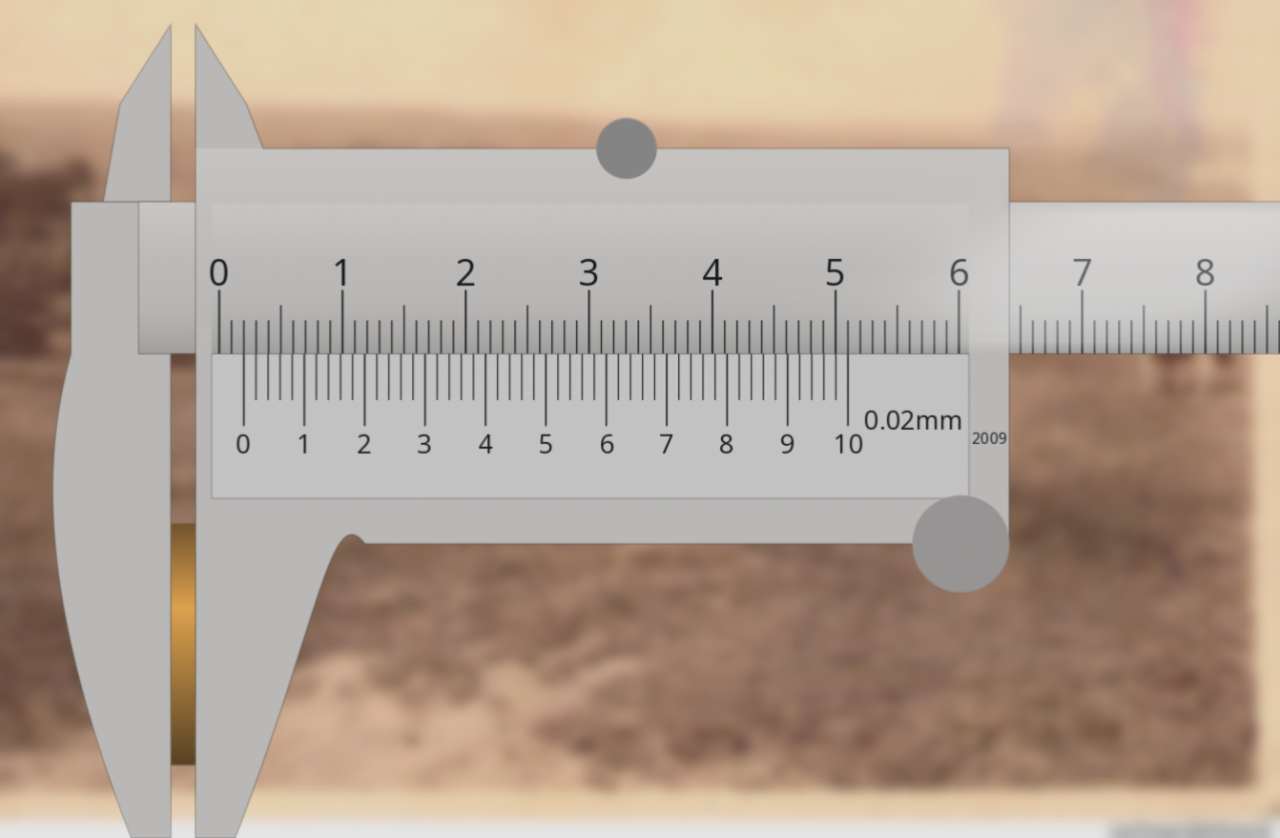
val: mm 2.0
